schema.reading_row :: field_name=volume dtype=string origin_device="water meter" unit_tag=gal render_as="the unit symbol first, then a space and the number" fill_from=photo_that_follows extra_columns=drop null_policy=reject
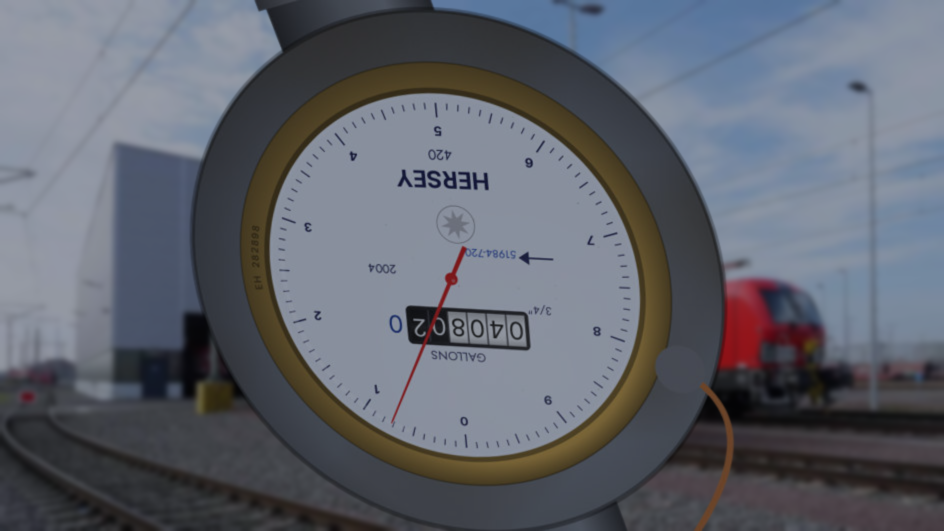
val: gal 408020.7
